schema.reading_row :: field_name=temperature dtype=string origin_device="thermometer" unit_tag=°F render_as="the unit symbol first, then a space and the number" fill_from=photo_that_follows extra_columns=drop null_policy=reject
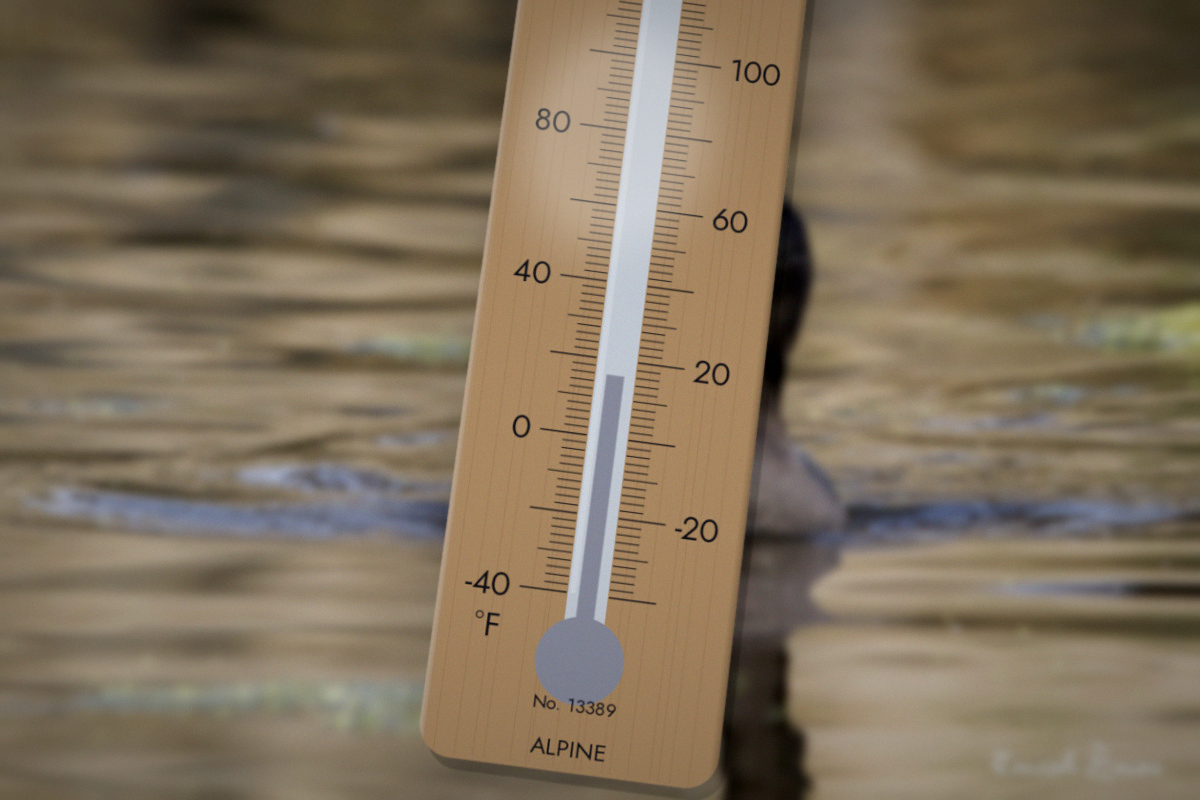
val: °F 16
